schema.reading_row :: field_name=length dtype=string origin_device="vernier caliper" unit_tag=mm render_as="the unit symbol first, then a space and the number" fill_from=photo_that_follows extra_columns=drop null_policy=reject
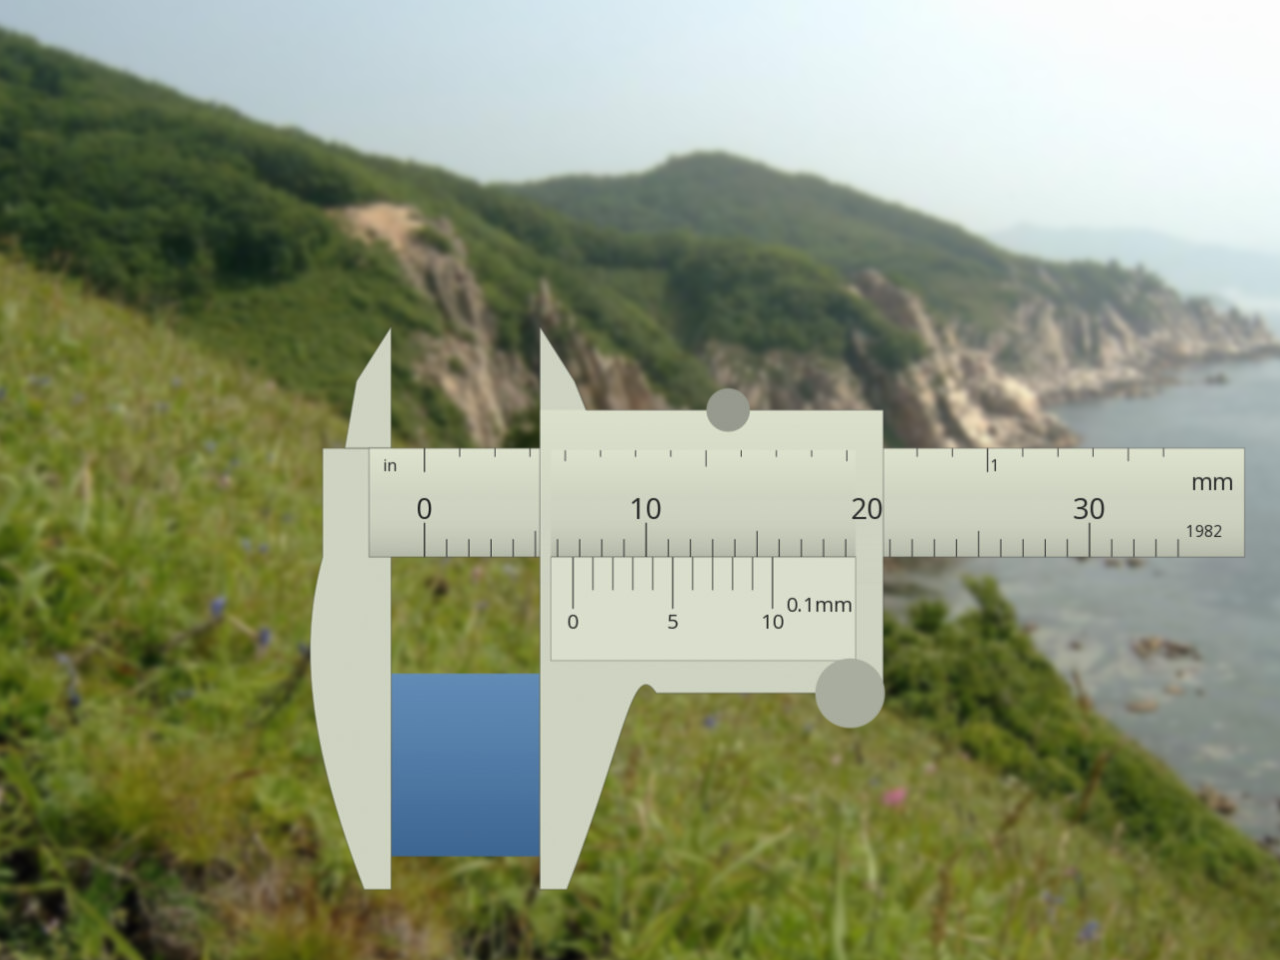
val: mm 6.7
